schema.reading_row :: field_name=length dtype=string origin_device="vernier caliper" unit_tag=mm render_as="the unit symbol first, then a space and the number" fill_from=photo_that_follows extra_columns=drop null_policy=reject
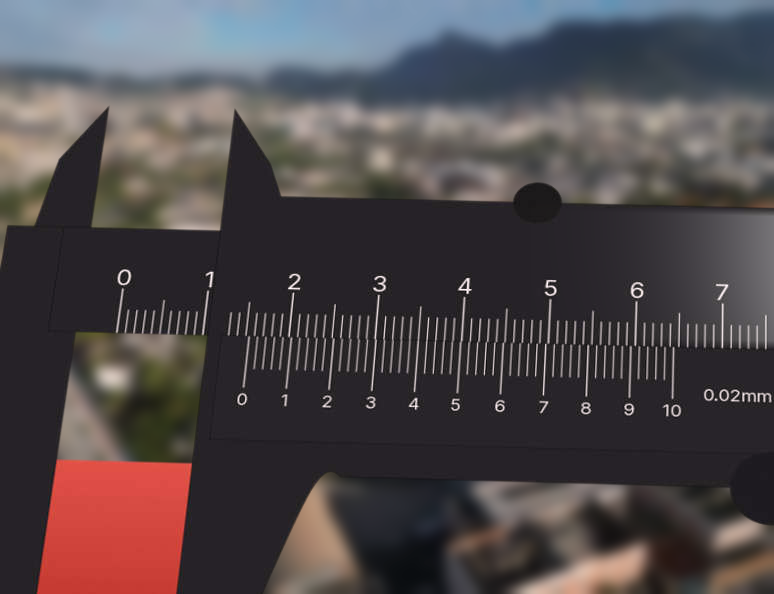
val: mm 15.4
